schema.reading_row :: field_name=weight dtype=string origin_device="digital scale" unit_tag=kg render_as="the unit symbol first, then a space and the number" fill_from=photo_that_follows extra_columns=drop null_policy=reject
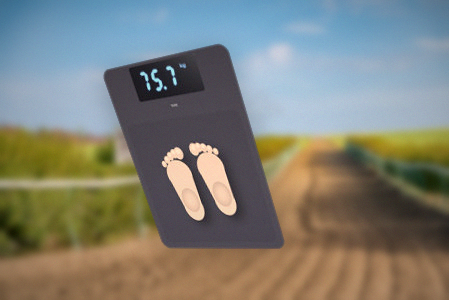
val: kg 75.7
